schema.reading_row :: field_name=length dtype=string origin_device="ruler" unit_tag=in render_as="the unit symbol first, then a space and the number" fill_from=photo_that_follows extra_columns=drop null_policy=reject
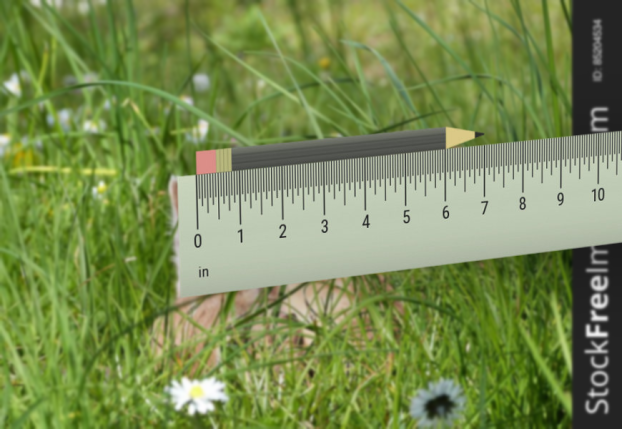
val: in 7
